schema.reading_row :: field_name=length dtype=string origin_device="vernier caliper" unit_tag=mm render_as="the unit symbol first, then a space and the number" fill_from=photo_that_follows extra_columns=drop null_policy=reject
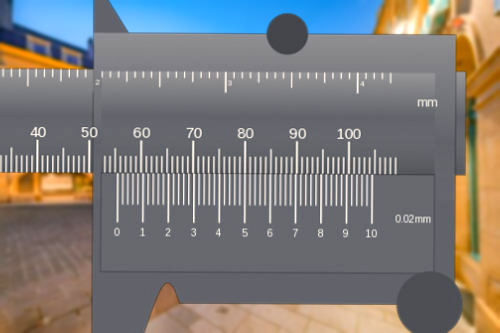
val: mm 55.5
